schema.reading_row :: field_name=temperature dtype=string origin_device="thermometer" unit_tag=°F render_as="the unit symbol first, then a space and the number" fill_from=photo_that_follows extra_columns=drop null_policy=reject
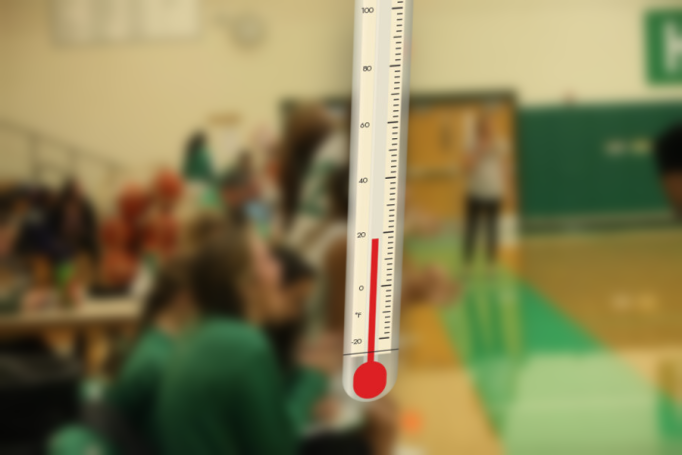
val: °F 18
